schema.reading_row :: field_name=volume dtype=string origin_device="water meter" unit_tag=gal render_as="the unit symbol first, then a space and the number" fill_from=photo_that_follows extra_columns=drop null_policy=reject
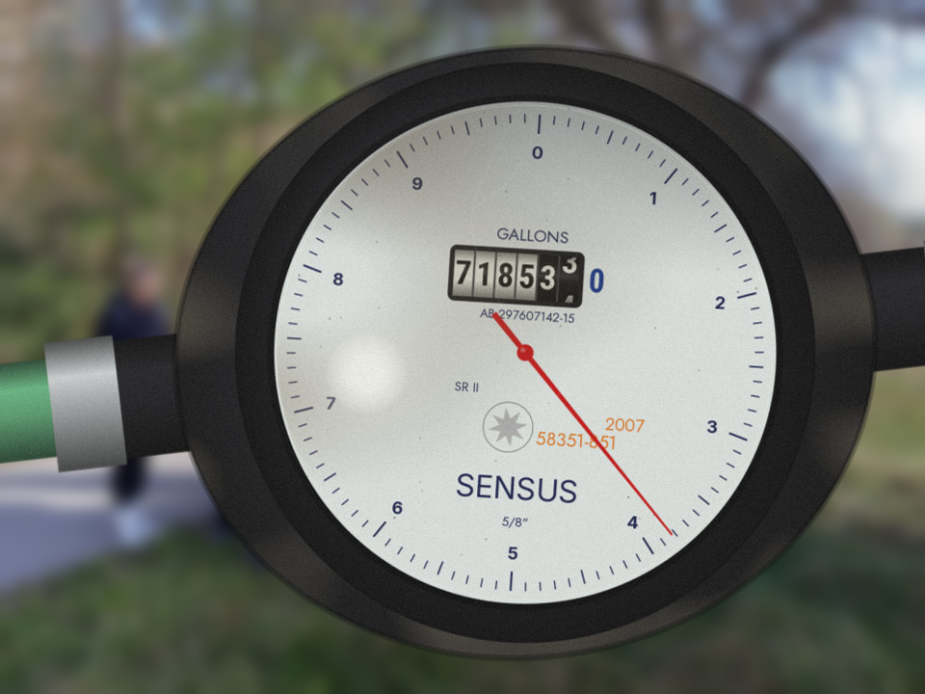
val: gal 7185333.8
